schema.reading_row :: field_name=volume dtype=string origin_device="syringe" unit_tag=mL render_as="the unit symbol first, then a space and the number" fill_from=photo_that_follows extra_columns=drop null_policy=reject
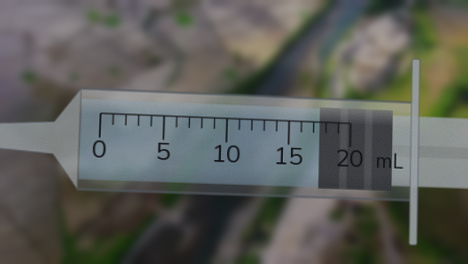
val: mL 17.5
